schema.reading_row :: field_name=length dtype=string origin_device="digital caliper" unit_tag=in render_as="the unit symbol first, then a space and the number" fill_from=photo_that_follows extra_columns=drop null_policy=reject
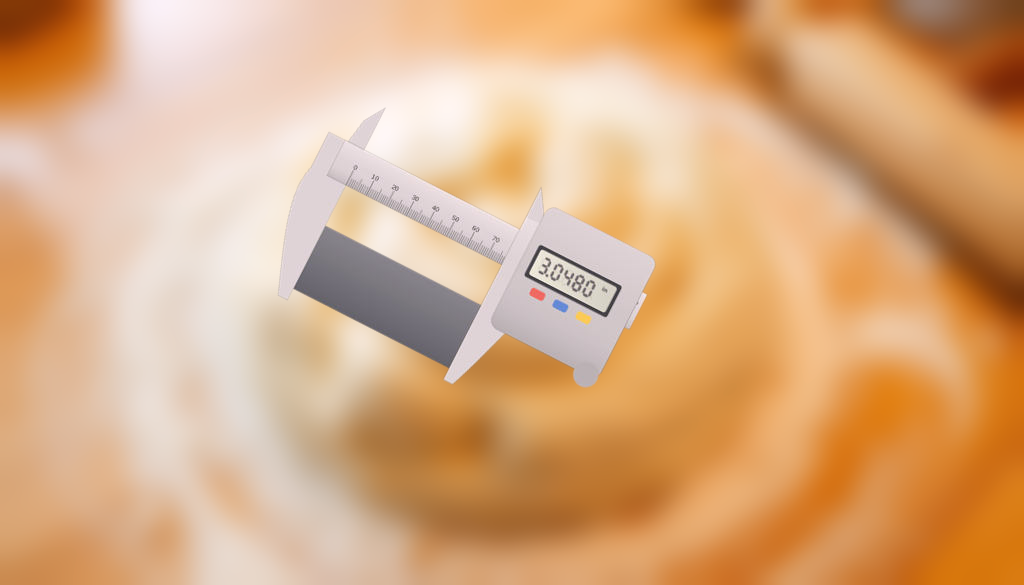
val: in 3.0480
